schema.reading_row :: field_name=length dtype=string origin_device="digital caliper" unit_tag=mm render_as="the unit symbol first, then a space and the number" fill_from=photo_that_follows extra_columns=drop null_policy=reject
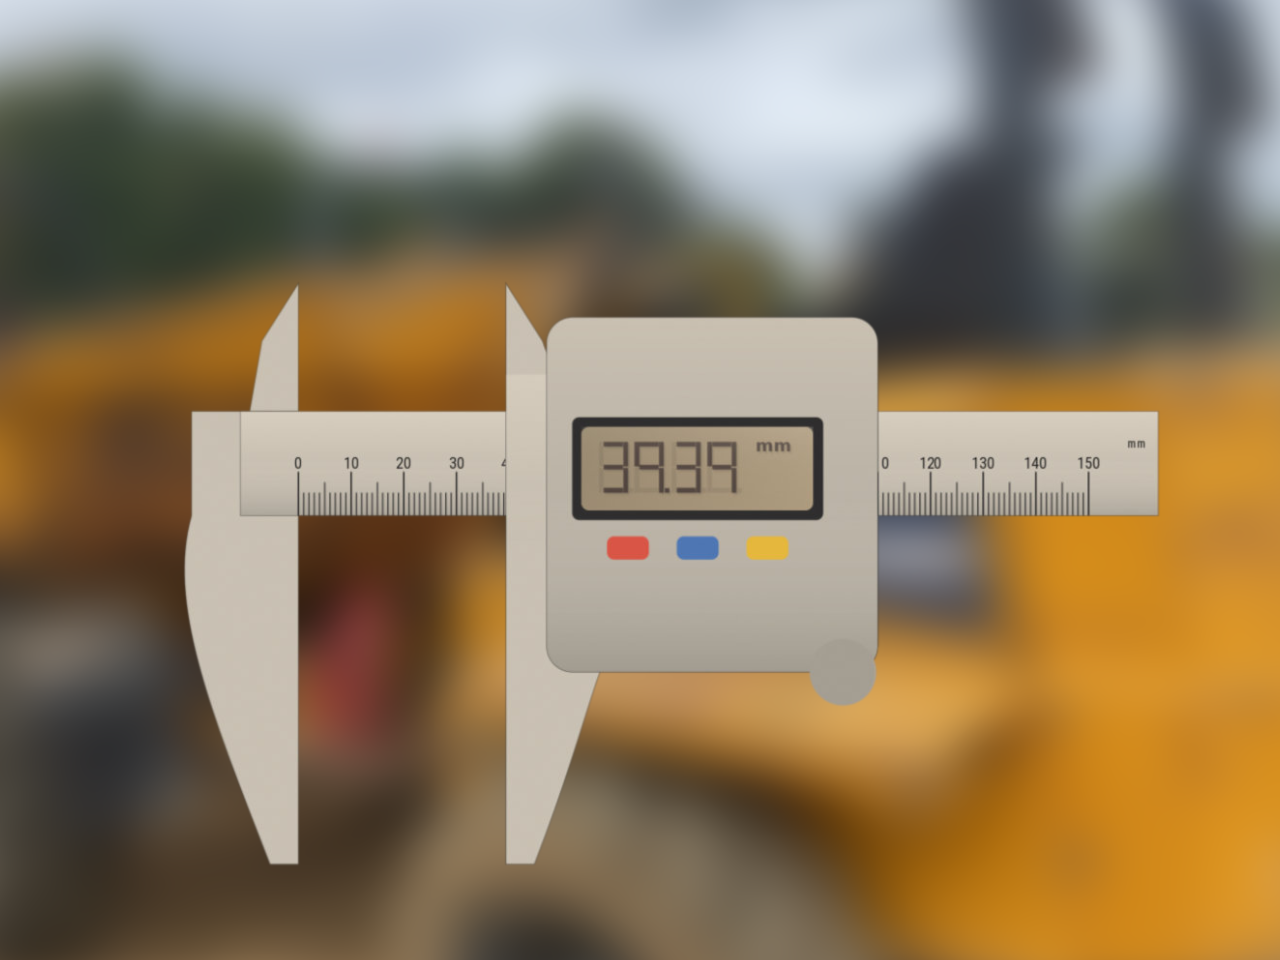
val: mm 39.39
